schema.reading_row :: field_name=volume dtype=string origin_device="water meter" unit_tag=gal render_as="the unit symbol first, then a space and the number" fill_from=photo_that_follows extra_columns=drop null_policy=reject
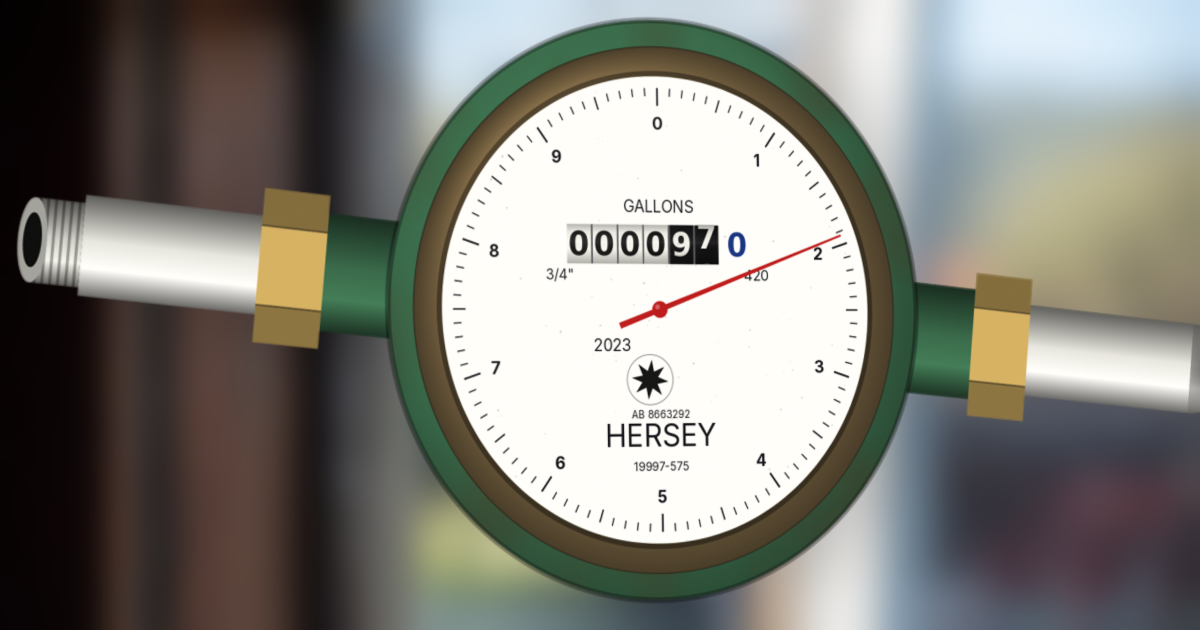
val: gal 971.9
